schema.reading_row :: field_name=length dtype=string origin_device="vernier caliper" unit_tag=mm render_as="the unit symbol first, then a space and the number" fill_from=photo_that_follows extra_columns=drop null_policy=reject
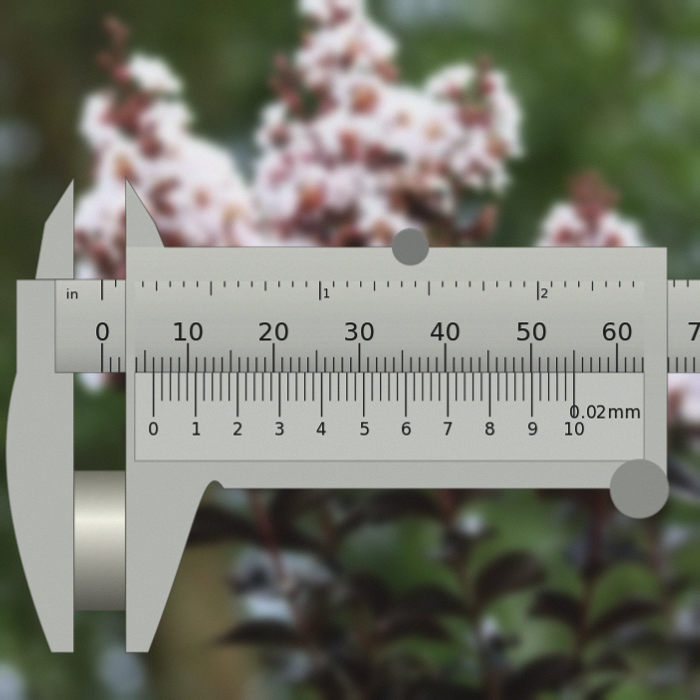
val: mm 6.0
